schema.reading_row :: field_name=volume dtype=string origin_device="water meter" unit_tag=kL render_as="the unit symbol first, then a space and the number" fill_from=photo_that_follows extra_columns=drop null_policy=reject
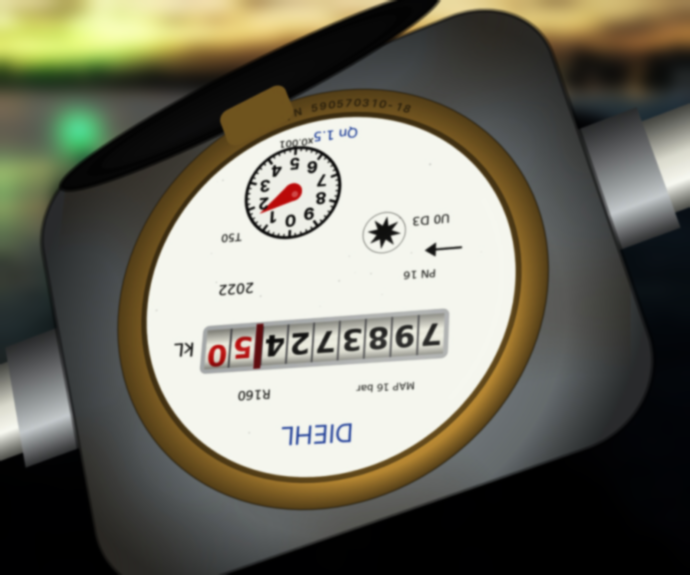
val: kL 7983724.501
